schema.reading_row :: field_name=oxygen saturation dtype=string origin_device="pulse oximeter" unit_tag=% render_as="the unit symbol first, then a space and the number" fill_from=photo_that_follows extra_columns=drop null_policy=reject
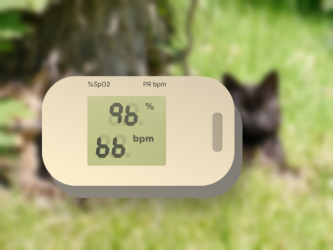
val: % 96
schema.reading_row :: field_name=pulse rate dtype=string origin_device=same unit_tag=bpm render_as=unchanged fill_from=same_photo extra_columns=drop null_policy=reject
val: bpm 66
